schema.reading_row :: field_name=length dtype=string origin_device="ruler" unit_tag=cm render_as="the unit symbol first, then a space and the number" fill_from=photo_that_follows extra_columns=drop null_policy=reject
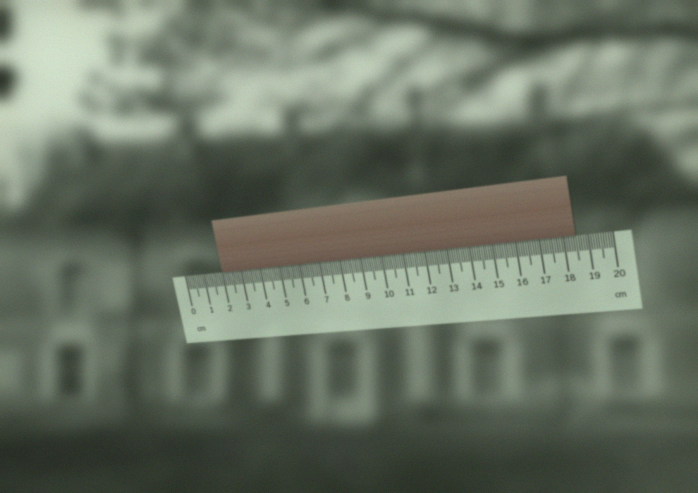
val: cm 16.5
